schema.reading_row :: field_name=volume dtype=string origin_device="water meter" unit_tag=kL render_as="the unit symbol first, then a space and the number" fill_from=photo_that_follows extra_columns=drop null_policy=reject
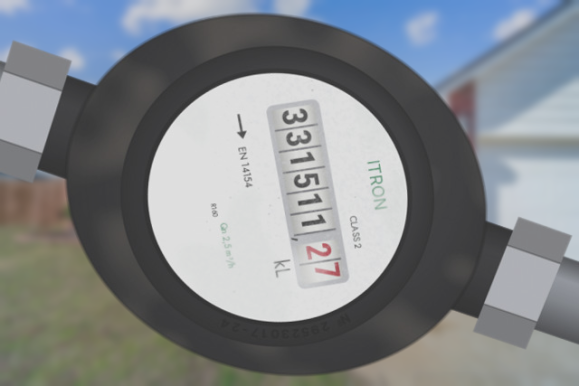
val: kL 331511.27
